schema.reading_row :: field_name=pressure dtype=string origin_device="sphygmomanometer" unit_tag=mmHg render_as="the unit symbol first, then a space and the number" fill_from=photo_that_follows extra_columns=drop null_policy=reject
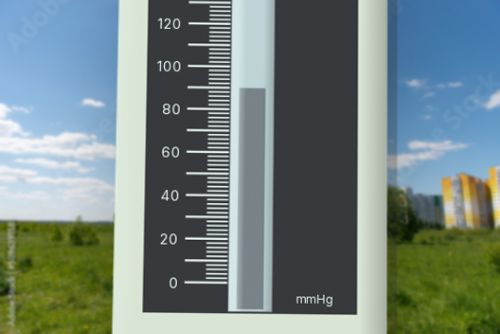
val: mmHg 90
